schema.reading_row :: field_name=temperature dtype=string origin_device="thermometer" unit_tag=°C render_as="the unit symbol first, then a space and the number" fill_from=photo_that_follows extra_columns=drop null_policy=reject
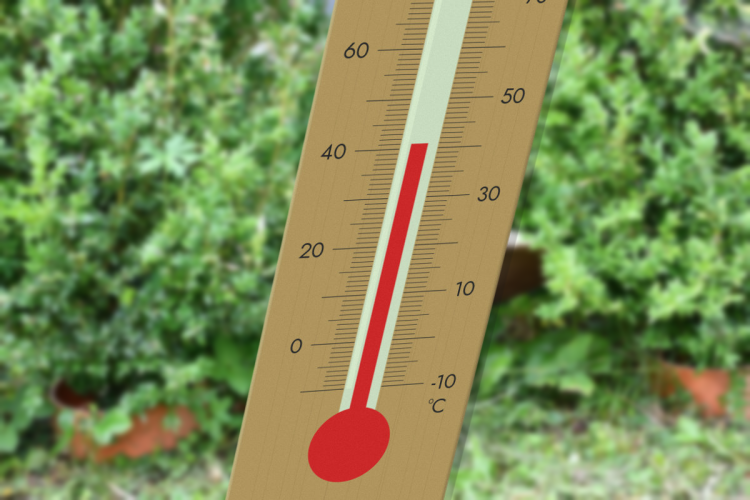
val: °C 41
